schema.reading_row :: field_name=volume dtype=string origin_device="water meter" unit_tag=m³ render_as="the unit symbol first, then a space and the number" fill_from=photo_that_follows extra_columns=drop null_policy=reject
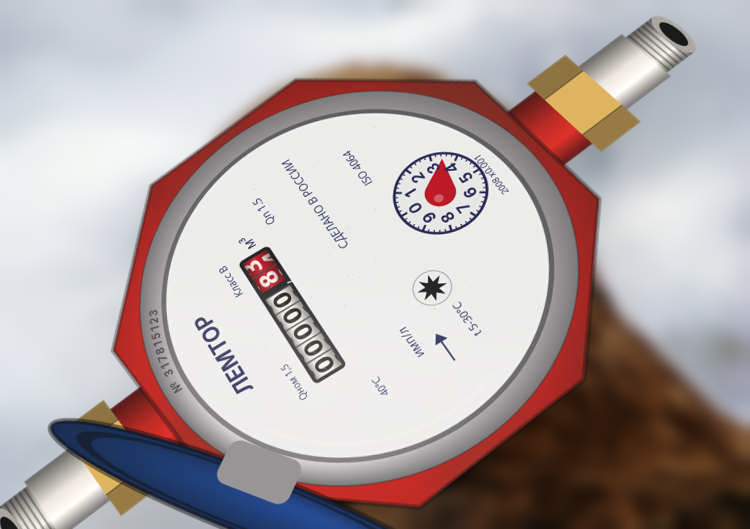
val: m³ 0.833
